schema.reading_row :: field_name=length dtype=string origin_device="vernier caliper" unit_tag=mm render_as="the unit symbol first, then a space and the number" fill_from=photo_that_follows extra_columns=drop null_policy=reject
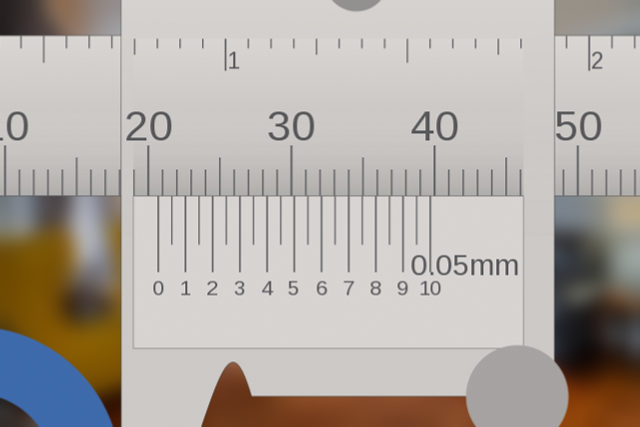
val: mm 20.7
